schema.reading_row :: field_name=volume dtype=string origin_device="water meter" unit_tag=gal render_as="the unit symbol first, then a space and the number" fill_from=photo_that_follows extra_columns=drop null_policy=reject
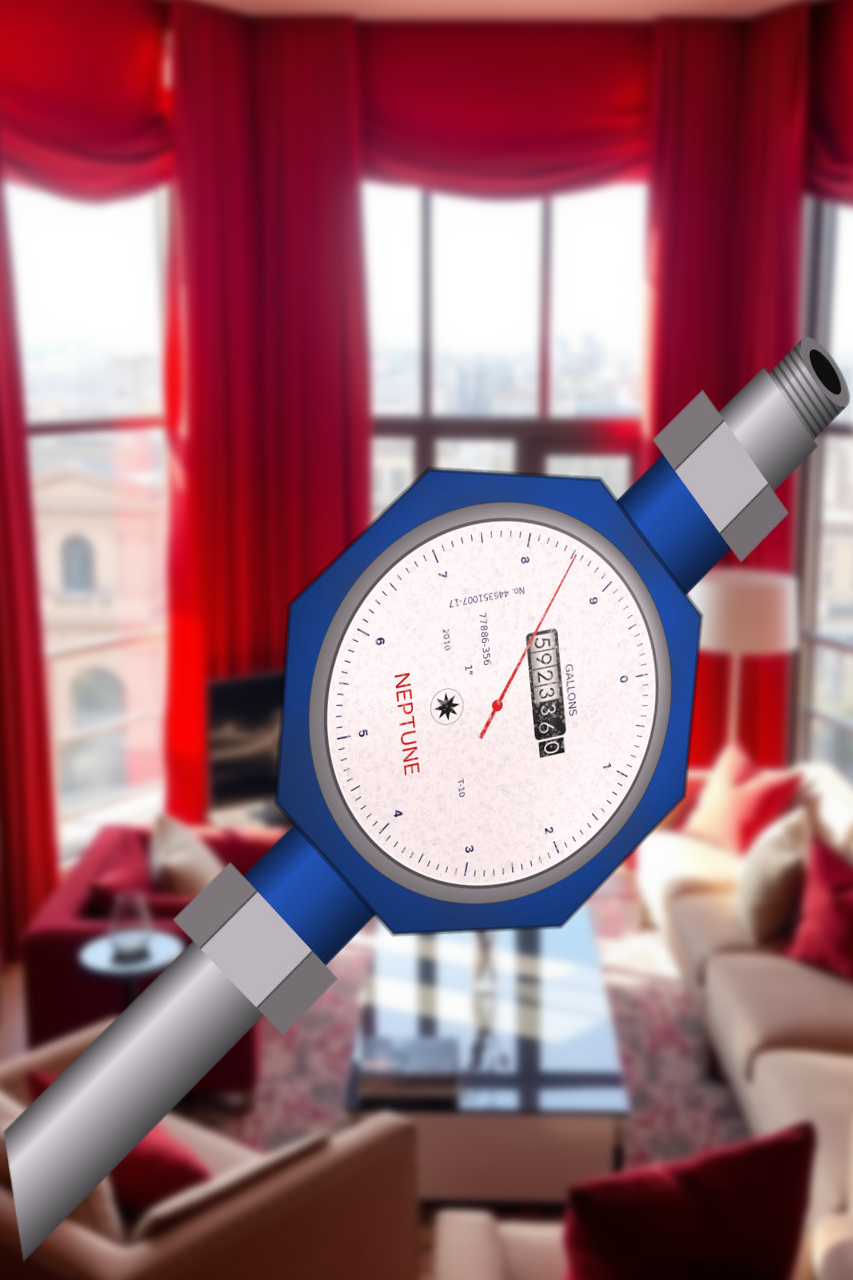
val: gal 5923358.5
